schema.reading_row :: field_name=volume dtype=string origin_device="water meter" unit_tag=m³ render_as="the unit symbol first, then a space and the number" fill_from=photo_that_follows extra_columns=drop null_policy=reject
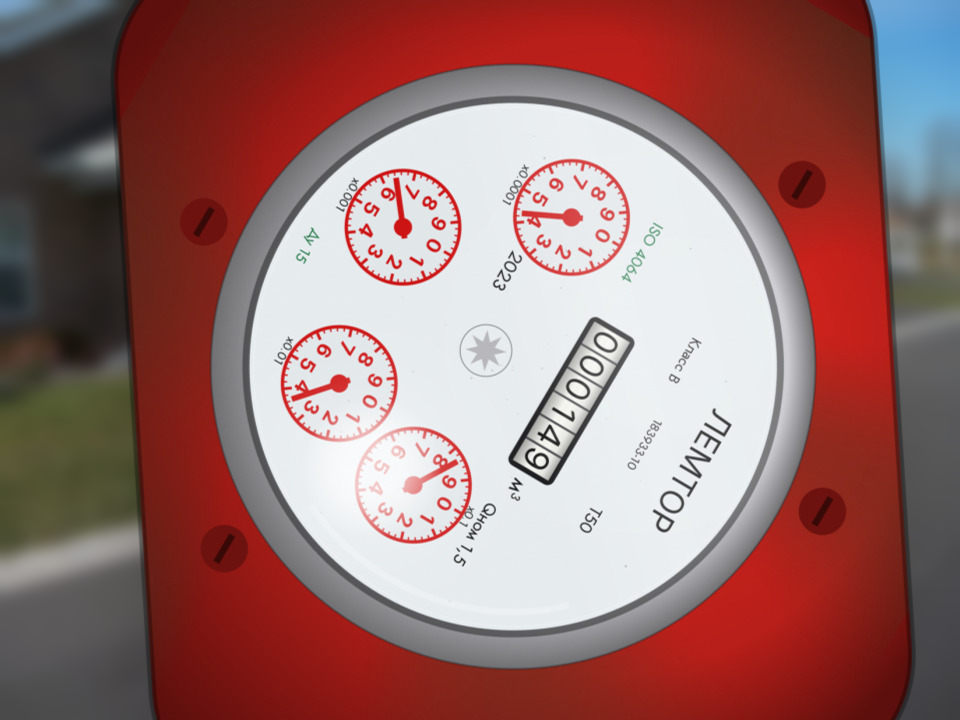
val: m³ 149.8364
